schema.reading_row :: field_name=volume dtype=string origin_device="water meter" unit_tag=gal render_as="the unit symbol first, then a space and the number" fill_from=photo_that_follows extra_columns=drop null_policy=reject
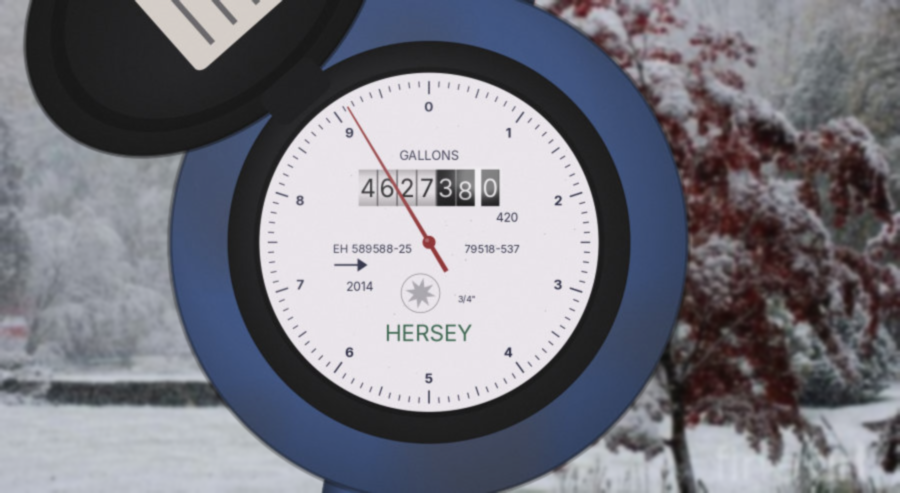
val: gal 4627379.1
